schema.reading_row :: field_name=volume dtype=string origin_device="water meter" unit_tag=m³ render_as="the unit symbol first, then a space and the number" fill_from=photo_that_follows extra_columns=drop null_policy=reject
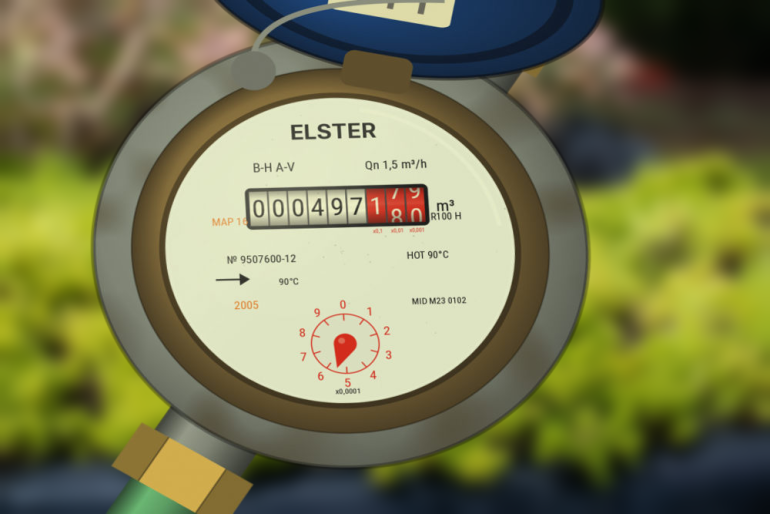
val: m³ 497.1795
